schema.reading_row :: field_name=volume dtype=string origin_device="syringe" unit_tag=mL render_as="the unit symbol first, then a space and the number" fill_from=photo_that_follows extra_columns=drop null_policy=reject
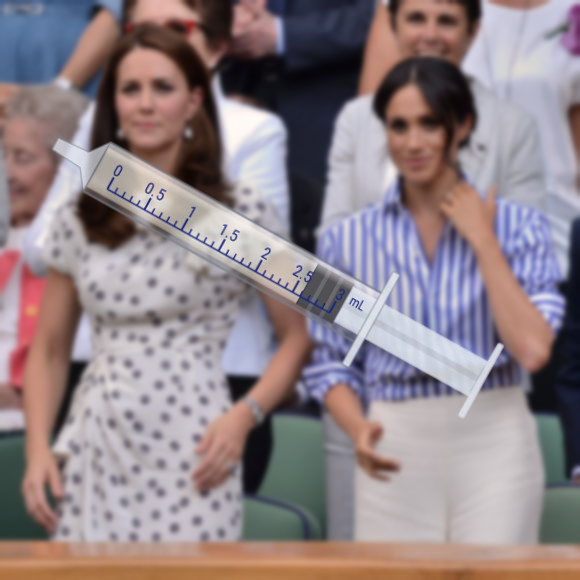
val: mL 2.6
